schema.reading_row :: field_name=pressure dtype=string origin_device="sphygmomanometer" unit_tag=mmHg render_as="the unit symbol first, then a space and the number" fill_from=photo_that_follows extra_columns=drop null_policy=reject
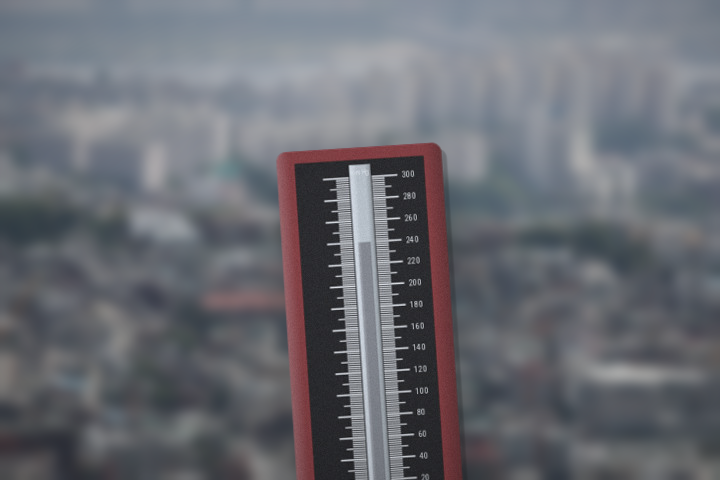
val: mmHg 240
